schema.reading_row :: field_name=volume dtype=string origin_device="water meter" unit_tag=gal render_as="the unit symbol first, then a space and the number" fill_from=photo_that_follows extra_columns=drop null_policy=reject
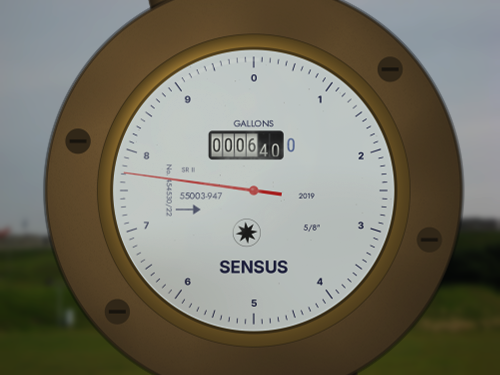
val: gal 6397.7
